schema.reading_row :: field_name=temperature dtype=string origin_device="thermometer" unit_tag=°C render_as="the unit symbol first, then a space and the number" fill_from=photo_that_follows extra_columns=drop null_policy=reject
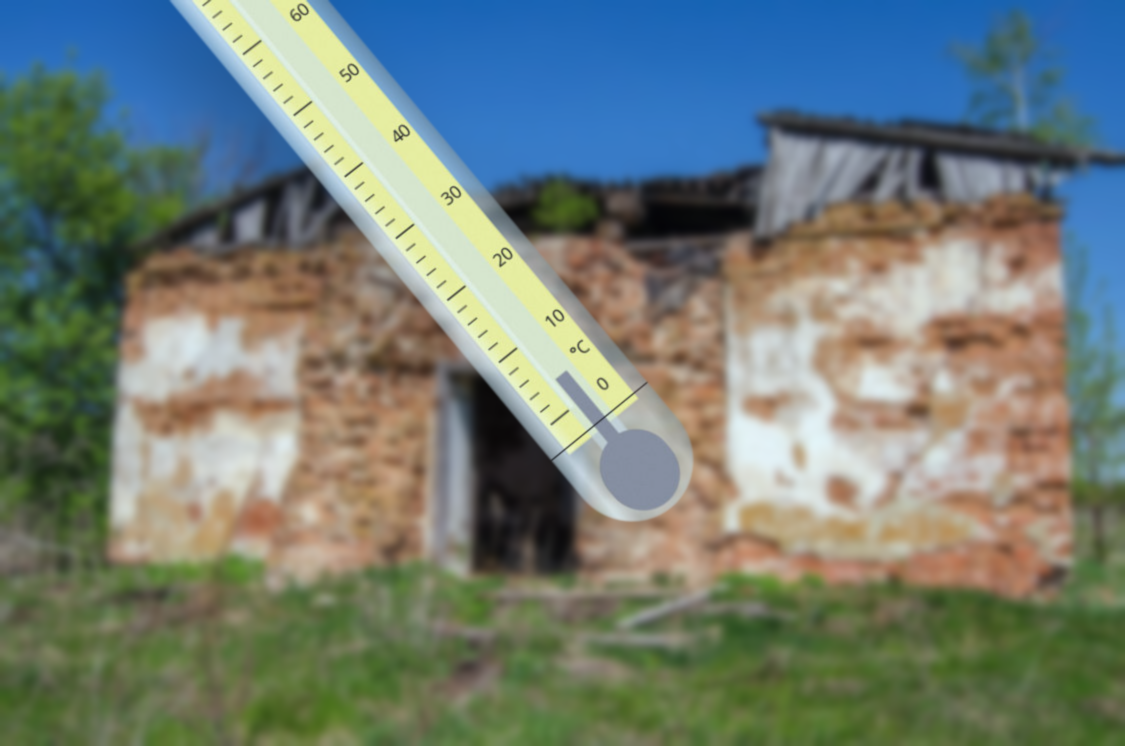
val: °C 4
